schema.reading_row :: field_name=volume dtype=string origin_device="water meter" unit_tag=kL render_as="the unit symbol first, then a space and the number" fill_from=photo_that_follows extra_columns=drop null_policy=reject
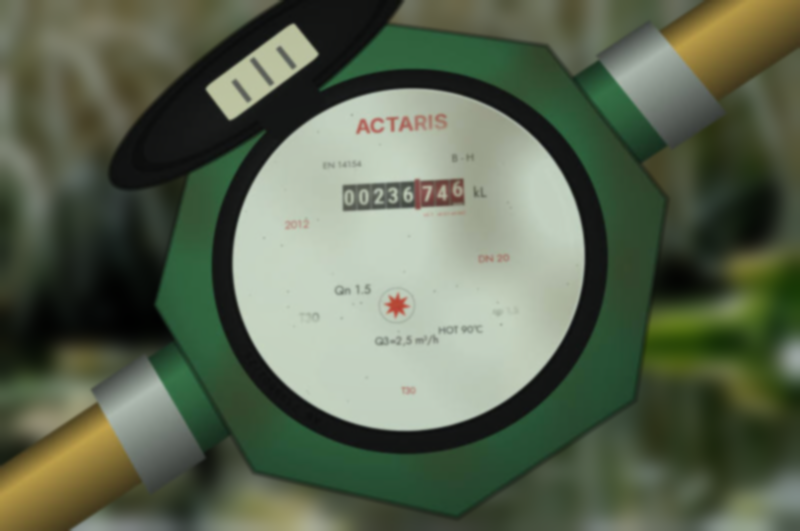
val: kL 236.746
